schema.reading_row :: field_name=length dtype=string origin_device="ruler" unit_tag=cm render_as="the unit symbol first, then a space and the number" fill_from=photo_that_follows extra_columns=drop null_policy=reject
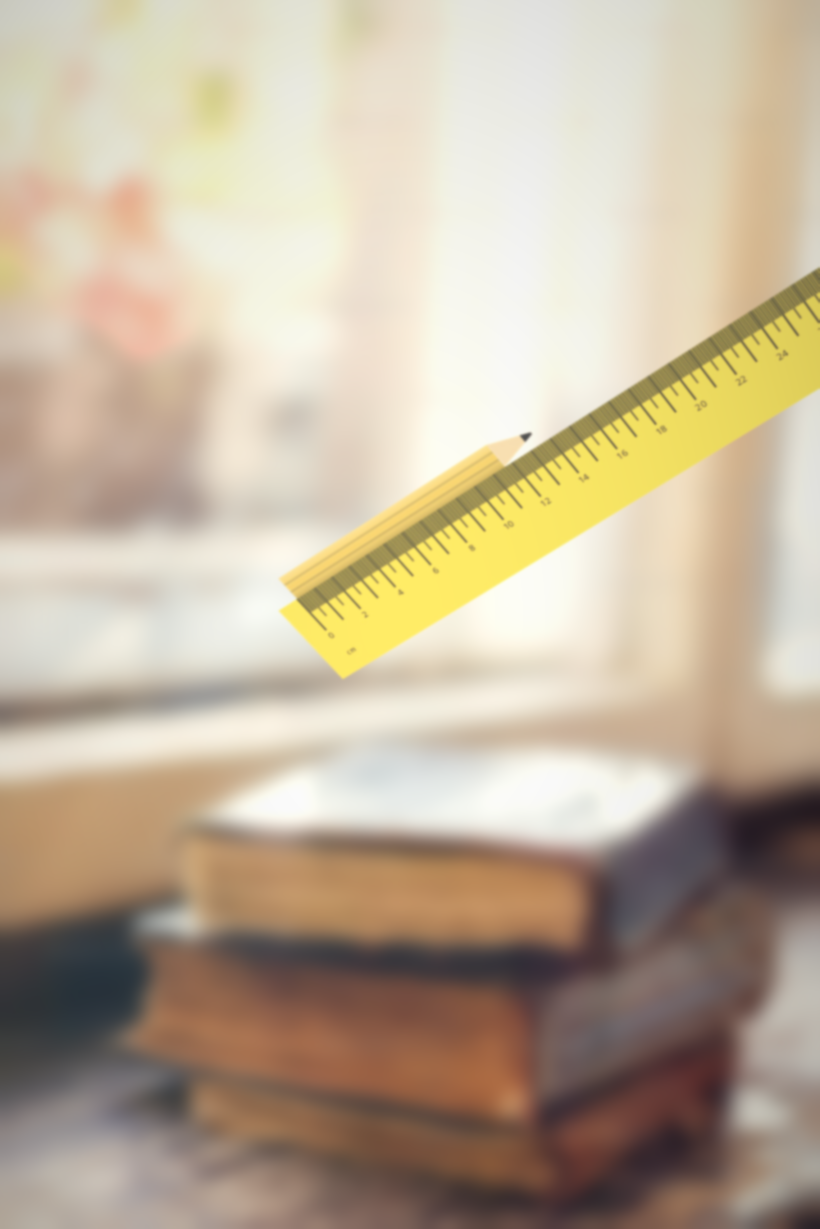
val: cm 13.5
